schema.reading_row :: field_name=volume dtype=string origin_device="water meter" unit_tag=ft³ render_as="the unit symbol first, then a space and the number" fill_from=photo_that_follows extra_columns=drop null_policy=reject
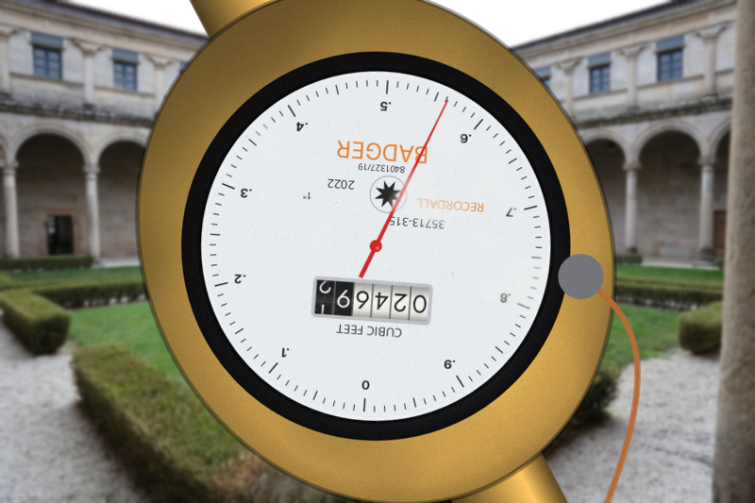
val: ft³ 24691.56
